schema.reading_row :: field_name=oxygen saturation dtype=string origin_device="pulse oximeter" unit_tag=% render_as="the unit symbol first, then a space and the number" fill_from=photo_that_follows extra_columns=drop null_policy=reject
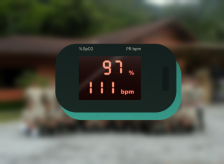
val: % 97
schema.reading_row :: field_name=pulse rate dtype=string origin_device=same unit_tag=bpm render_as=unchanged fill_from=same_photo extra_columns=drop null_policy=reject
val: bpm 111
